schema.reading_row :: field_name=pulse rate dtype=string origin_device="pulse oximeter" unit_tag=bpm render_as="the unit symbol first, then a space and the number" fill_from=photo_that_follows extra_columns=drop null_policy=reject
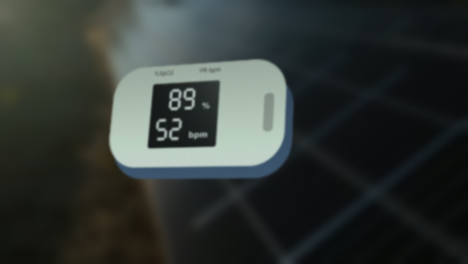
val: bpm 52
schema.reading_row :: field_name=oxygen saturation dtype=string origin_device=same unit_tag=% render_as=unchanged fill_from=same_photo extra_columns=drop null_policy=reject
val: % 89
